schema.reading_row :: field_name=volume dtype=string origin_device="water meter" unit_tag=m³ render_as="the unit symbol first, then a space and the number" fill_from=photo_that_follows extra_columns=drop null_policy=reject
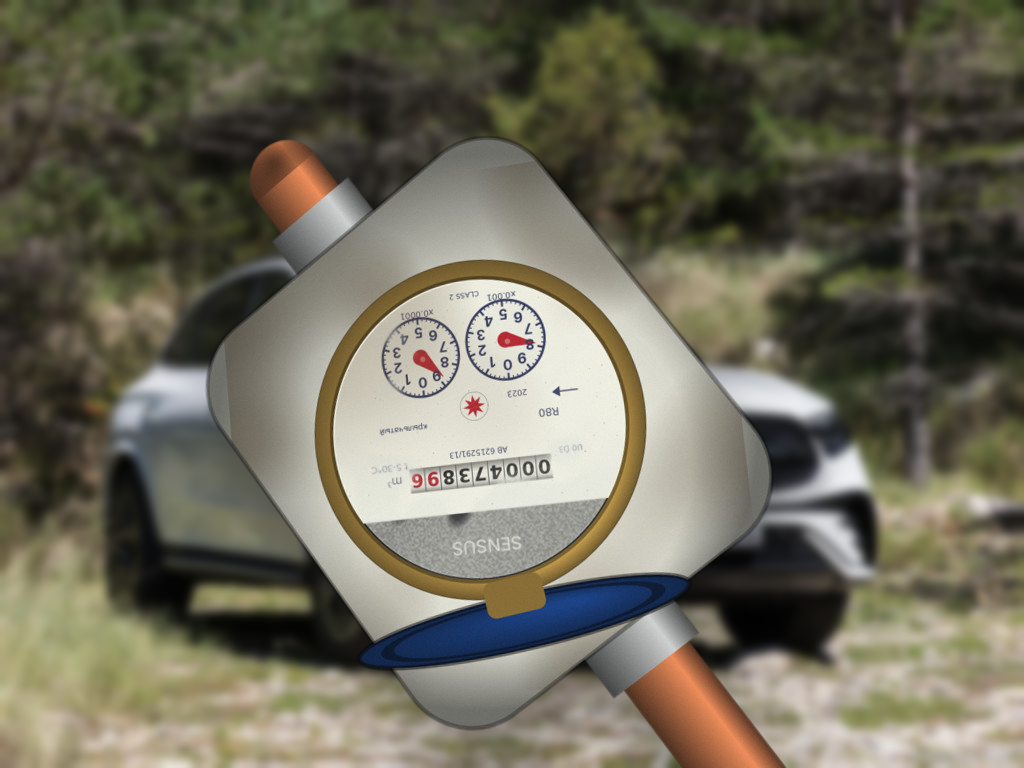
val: m³ 4738.9678
